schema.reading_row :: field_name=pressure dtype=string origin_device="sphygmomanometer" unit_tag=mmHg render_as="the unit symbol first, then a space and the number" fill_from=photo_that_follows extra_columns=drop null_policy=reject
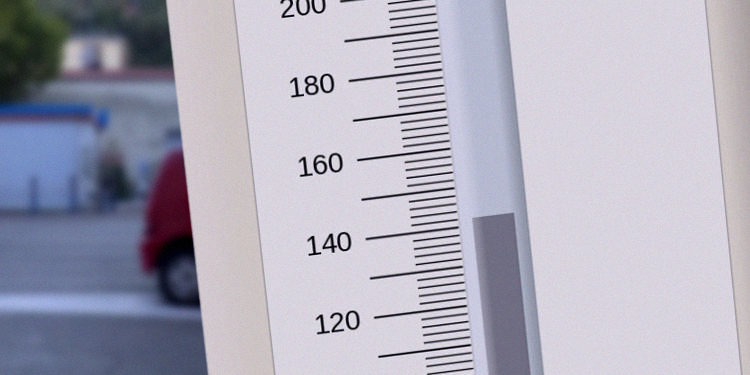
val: mmHg 142
